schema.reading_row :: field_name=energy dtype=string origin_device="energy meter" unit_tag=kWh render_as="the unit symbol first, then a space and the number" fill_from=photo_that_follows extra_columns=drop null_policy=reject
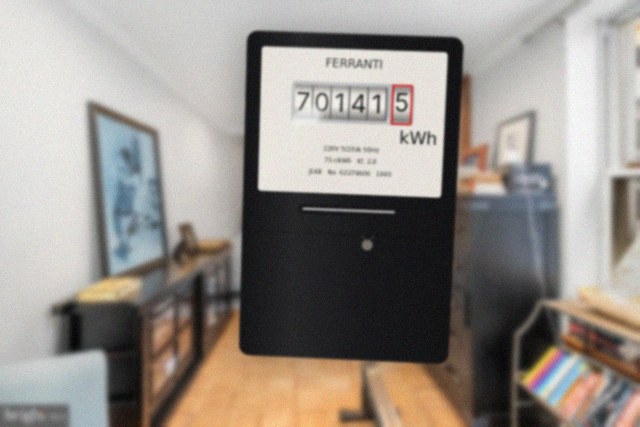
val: kWh 70141.5
